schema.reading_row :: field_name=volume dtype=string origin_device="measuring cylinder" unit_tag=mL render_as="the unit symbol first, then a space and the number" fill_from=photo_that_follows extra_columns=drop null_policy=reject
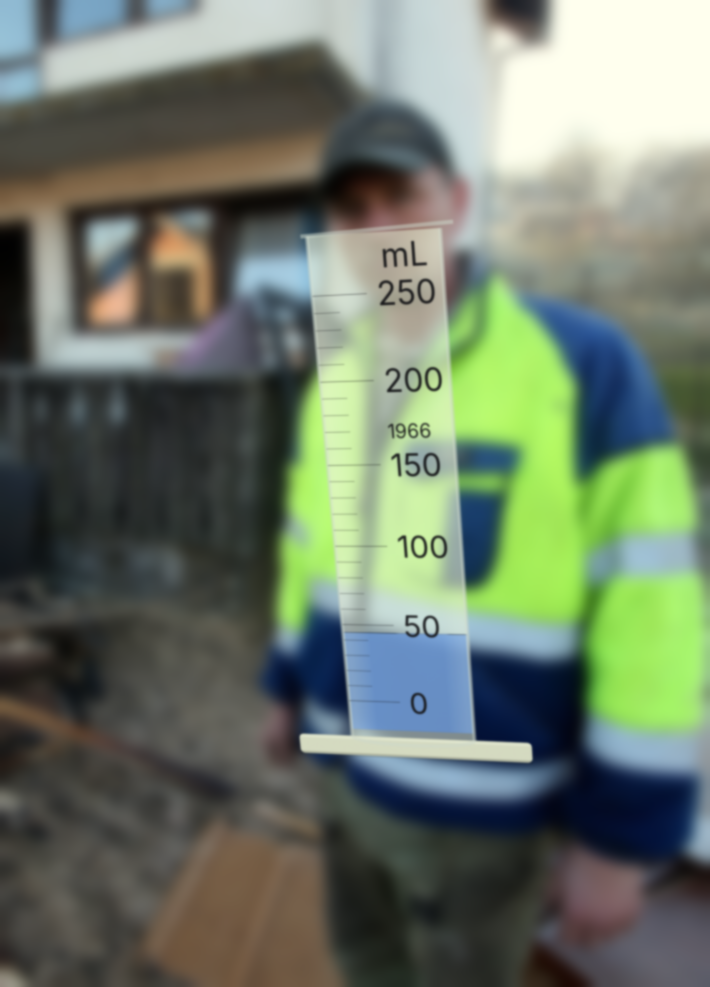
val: mL 45
